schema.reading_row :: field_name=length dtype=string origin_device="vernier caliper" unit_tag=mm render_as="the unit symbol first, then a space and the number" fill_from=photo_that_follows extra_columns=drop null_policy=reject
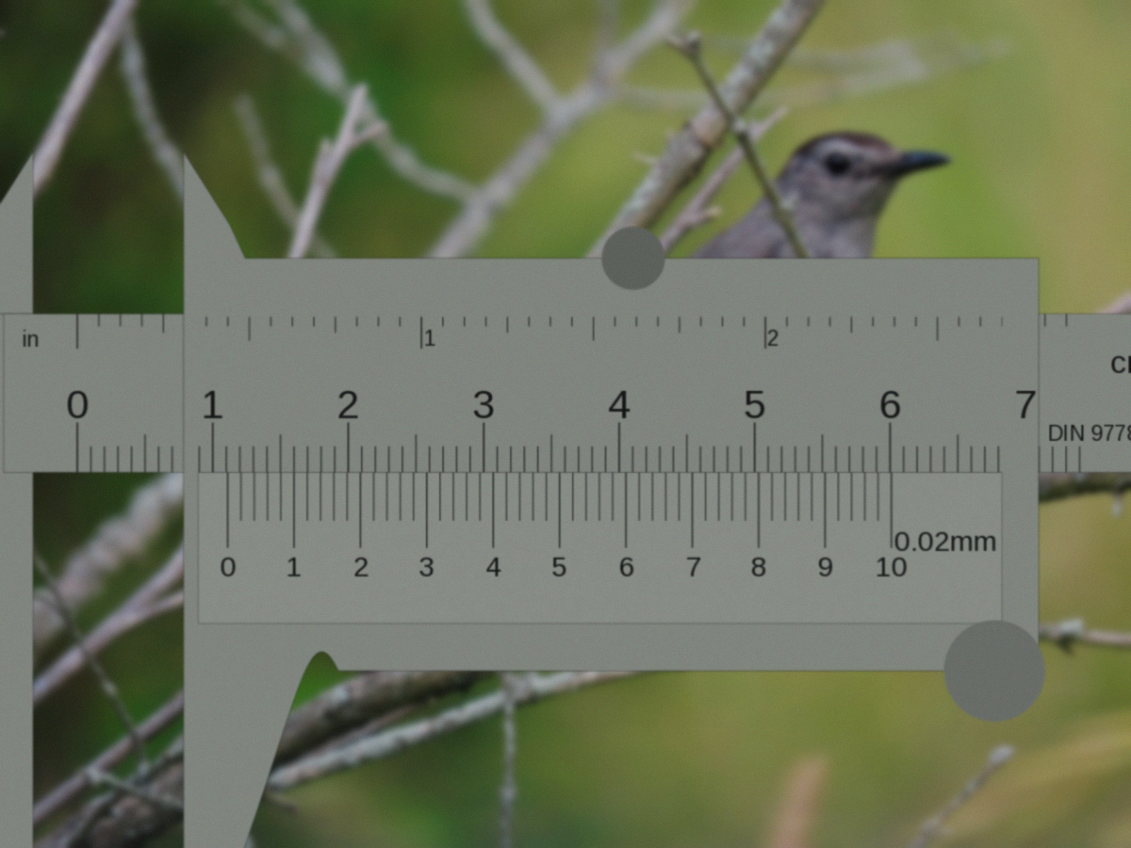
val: mm 11.1
